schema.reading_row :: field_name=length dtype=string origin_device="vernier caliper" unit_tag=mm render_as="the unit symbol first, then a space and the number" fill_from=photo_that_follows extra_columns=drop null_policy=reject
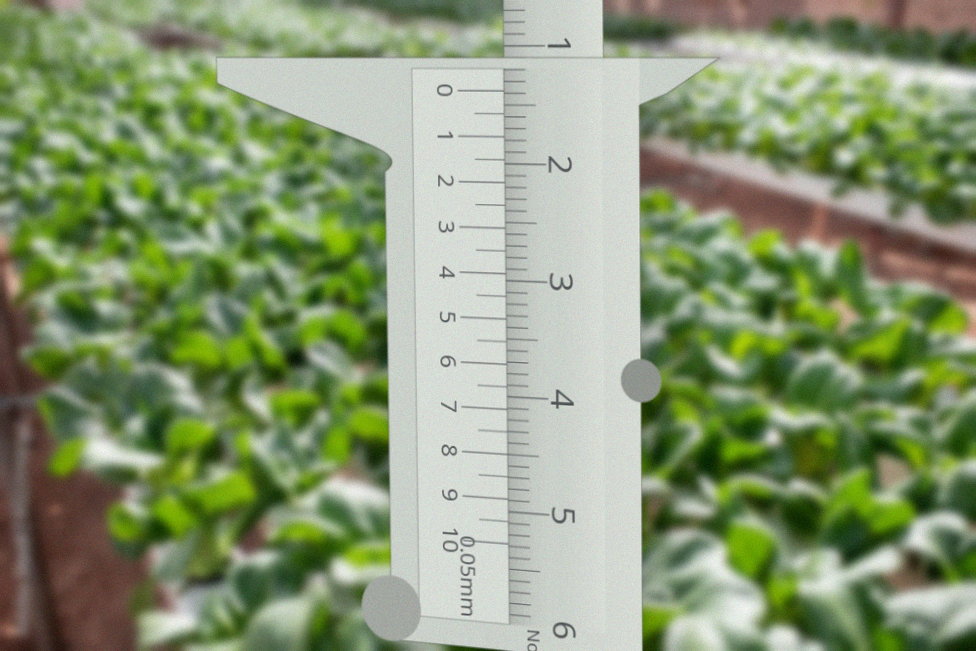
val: mm 13.8
